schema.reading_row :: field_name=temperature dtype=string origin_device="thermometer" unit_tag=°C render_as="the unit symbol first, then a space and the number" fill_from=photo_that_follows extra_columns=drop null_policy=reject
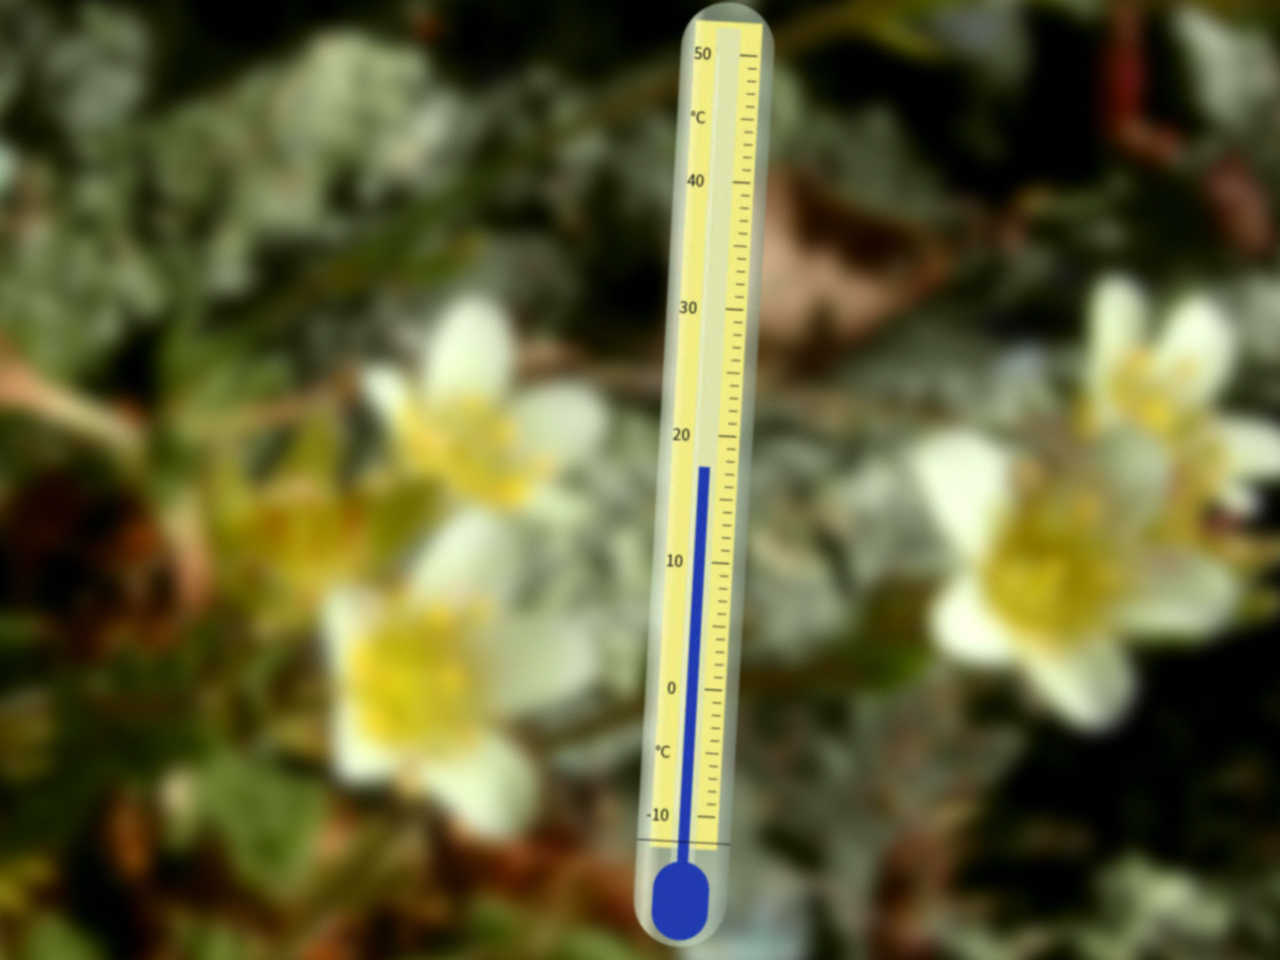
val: °C 17.5
